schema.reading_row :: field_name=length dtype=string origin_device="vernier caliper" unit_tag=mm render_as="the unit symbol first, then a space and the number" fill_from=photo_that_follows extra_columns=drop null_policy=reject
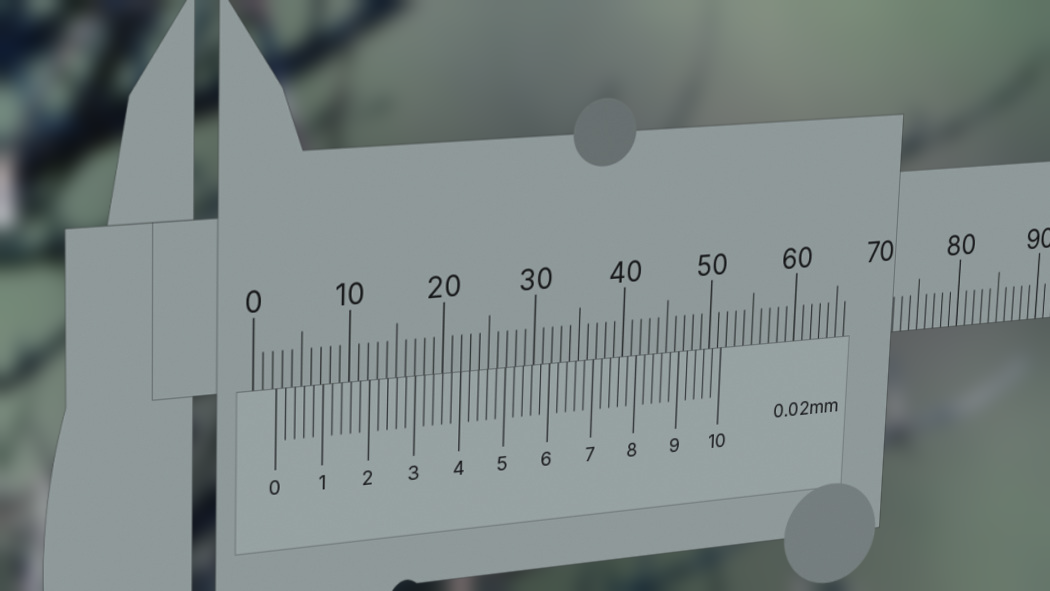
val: mm 2.4
